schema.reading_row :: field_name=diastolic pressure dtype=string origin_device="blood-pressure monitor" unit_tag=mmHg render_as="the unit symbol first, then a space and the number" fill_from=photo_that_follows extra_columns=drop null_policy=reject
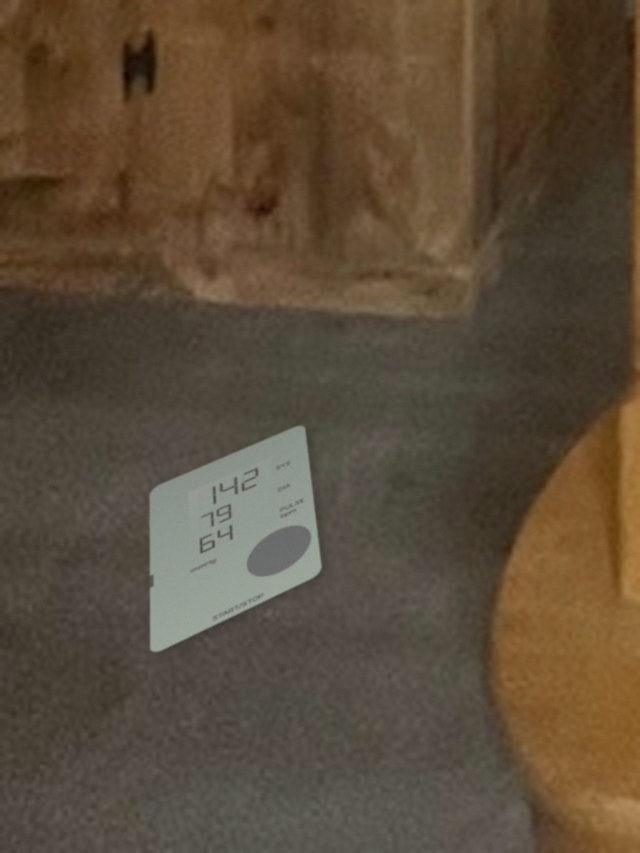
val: mmHg 79
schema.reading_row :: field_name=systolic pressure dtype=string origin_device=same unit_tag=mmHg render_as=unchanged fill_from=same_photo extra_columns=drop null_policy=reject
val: mmHg 142
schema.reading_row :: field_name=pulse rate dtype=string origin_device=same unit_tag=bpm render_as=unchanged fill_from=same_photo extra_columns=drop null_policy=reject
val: bpm 64
